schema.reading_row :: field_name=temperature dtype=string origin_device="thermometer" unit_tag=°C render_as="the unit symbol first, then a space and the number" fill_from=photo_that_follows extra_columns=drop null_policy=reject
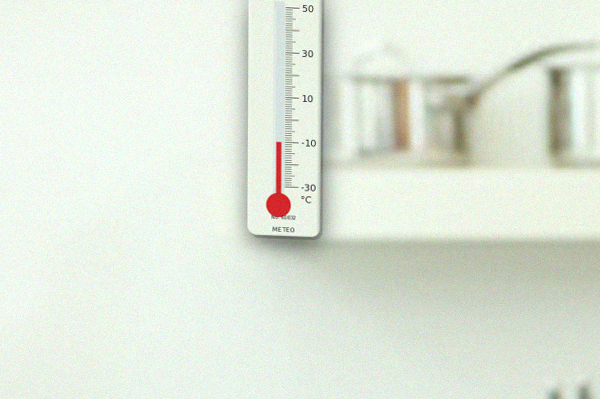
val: °C -10
